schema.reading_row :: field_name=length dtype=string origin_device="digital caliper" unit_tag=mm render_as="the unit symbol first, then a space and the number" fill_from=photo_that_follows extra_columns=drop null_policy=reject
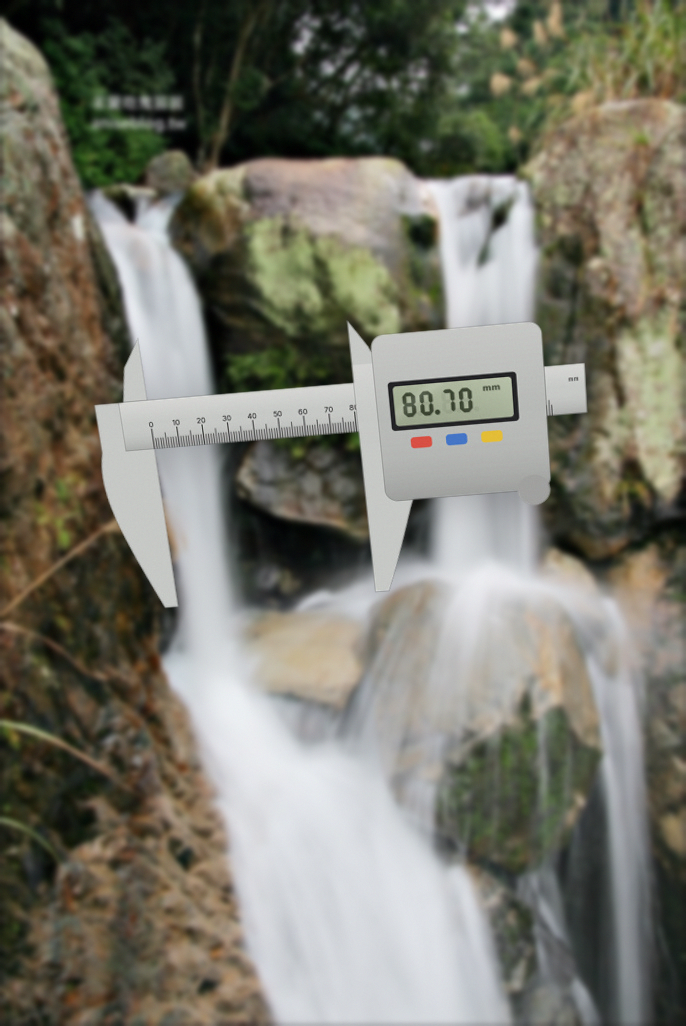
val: mm 80.70
